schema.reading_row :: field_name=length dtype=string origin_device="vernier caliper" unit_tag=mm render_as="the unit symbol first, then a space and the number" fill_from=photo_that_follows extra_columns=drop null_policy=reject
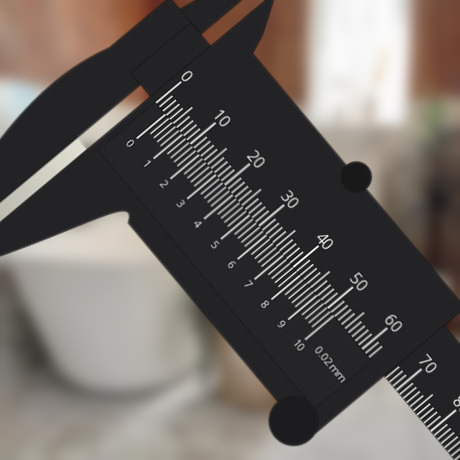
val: mm 2.8
